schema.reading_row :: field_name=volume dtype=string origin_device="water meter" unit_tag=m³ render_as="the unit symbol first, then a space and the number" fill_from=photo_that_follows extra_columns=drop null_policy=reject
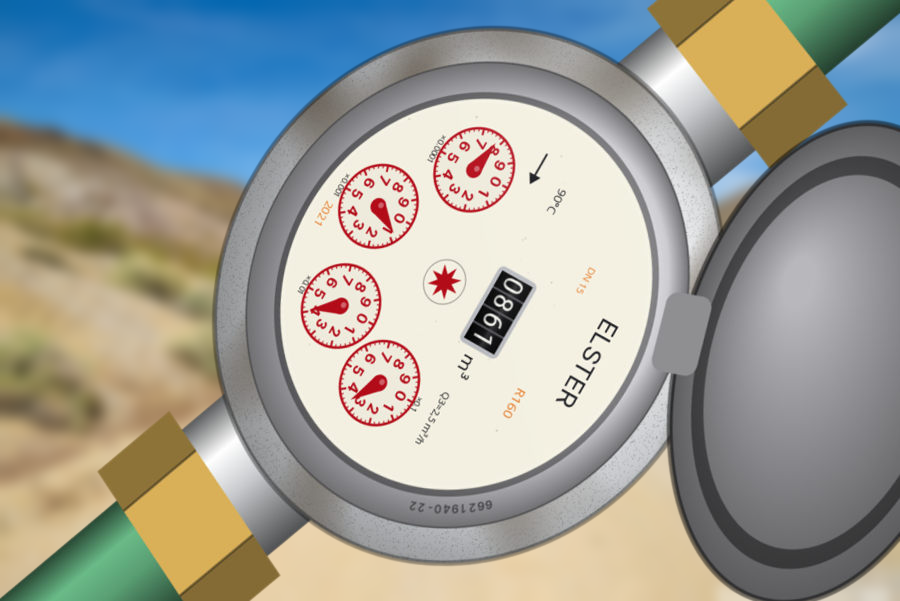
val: m³ 861.3407
